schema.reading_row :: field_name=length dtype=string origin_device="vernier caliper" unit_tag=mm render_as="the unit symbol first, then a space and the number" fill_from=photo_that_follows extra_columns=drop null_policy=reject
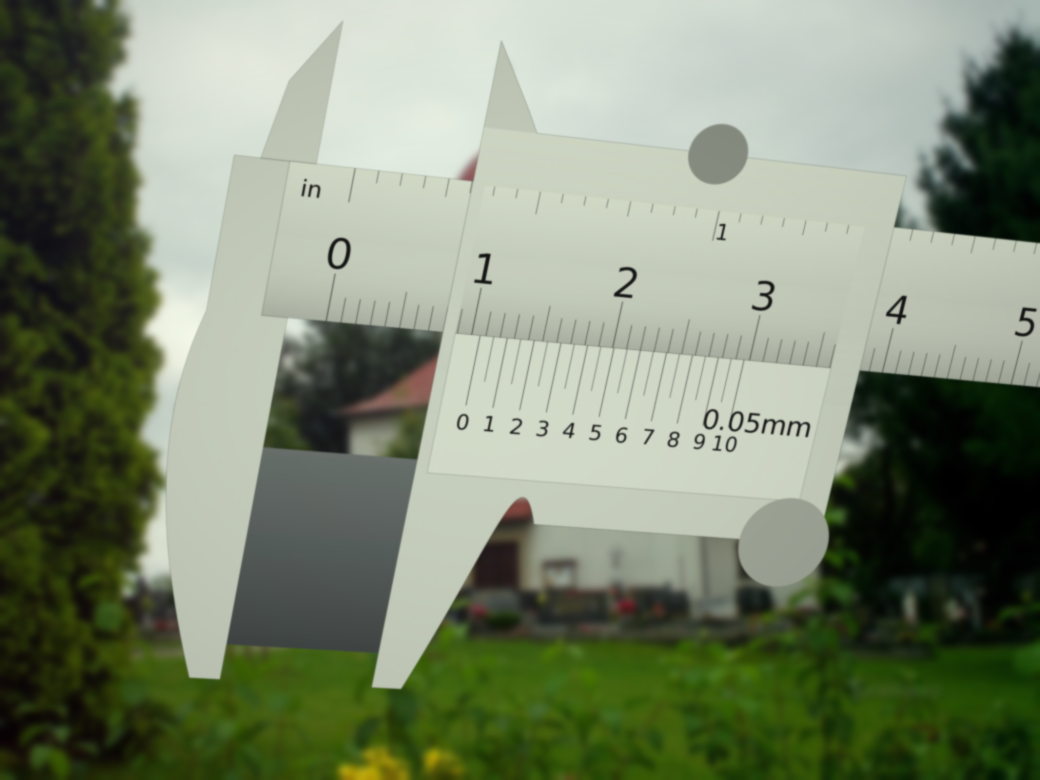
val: mm 10.6
